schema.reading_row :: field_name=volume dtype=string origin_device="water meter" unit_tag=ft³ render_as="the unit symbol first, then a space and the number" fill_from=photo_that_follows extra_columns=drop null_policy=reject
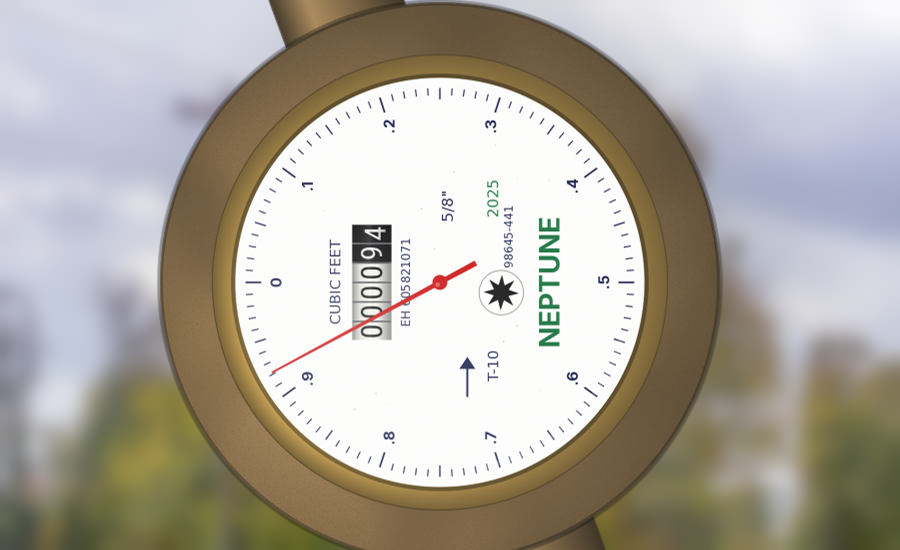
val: ft³ 93.92
